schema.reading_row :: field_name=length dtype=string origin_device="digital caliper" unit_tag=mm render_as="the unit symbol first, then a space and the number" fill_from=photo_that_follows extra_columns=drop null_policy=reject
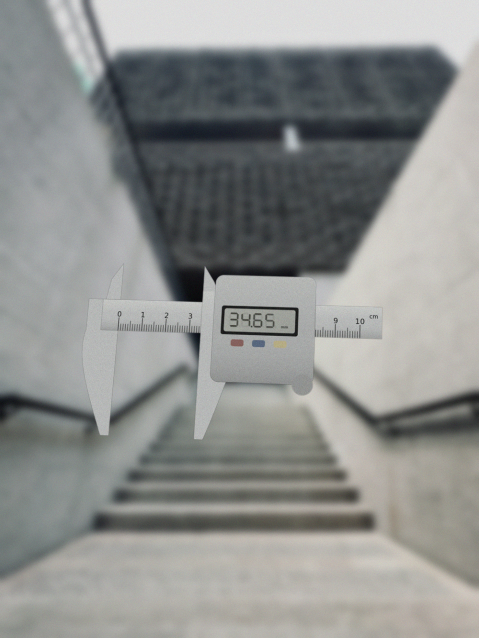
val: mm 34.65
